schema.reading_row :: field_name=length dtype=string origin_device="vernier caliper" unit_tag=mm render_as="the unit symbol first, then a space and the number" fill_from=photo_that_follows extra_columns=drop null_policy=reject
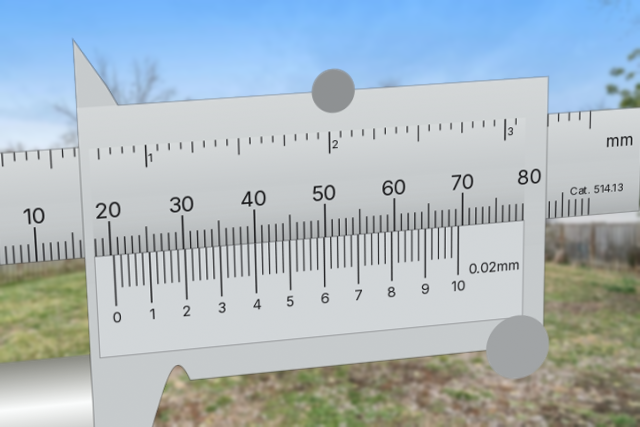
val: mm 20.4
